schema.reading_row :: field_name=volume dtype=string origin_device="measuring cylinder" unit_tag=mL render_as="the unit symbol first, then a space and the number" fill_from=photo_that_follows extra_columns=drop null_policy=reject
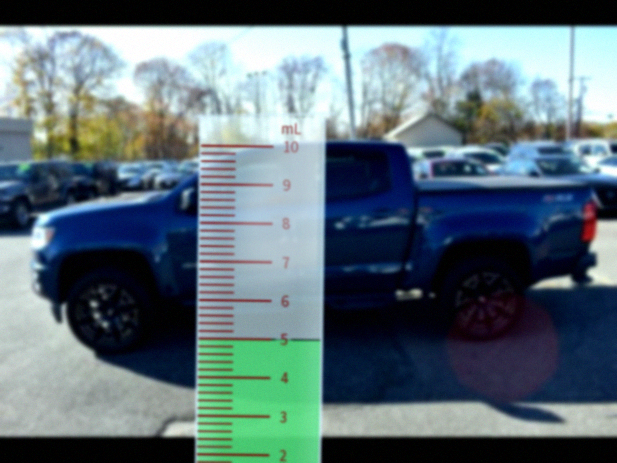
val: mL 5
